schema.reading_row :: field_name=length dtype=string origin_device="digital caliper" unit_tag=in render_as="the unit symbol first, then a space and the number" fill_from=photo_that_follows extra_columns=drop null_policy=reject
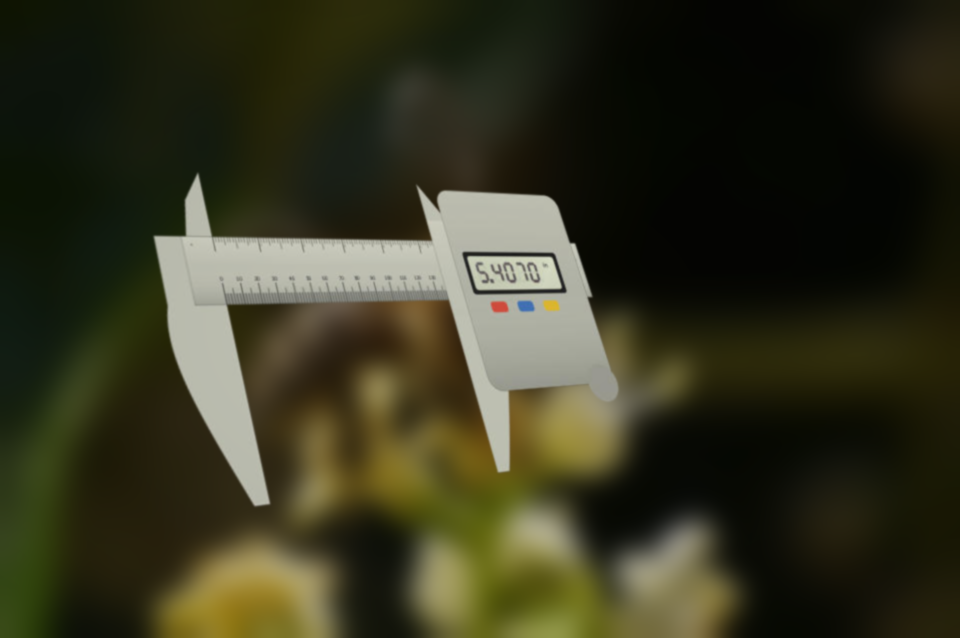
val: in 5.4070
